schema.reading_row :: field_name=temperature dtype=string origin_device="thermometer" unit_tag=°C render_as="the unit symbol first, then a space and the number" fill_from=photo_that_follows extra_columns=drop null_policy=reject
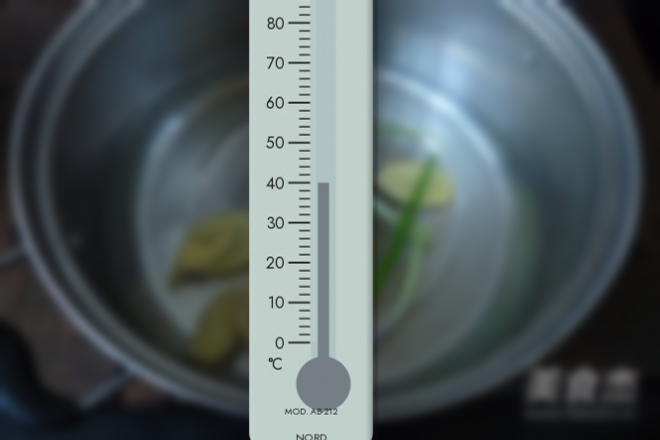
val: °C 40
